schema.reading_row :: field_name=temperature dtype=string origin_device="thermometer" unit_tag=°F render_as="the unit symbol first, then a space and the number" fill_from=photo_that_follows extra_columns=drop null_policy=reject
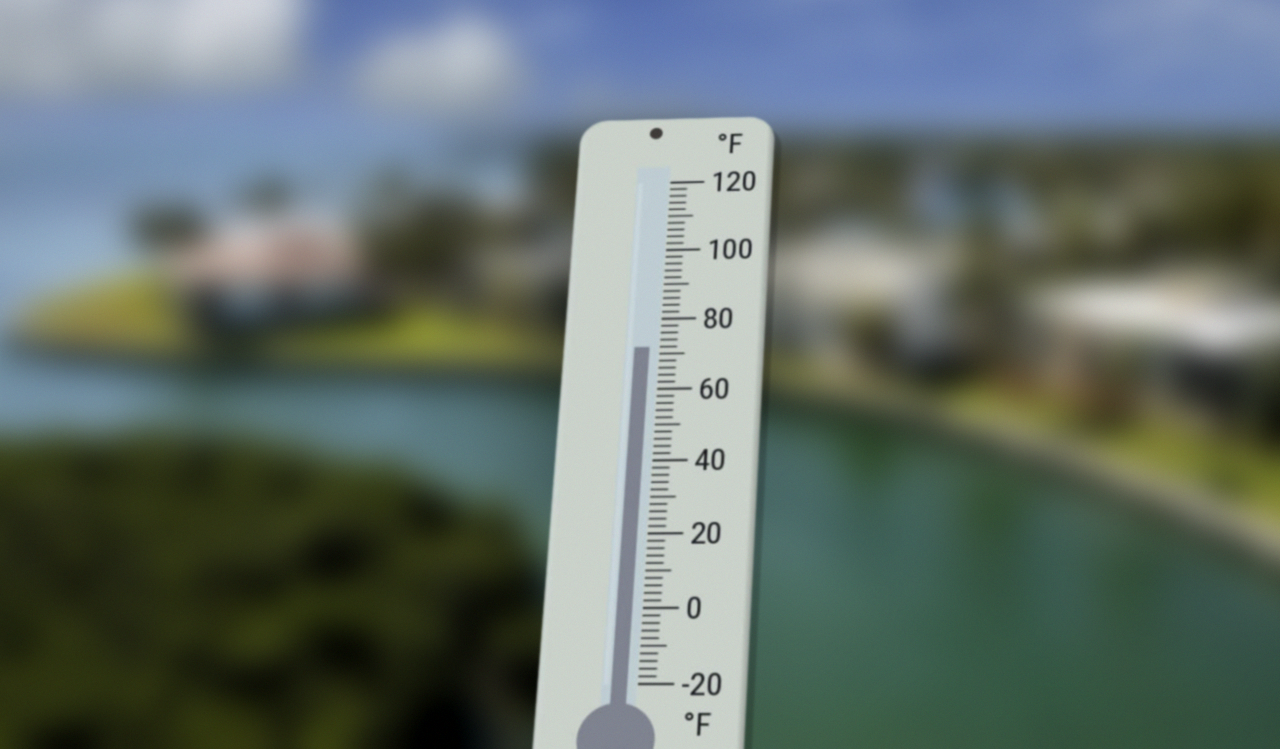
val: °F 72
